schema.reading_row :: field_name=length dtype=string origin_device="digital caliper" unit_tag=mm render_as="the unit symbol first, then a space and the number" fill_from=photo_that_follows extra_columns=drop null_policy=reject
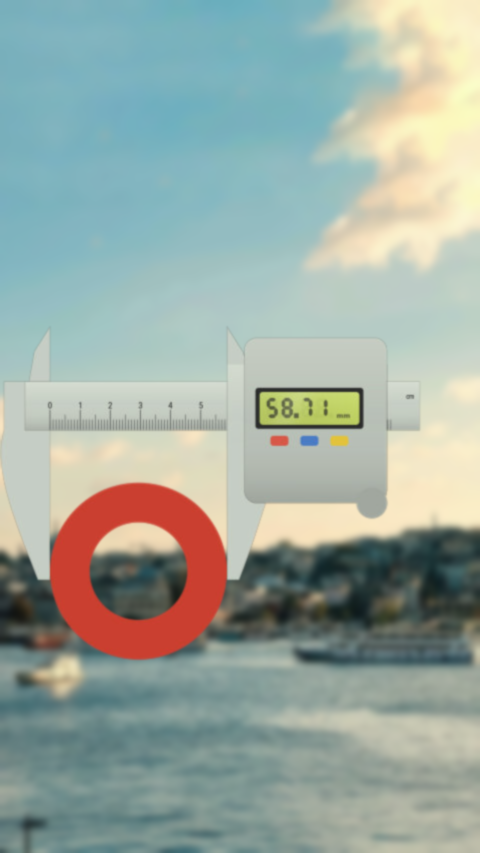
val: mm 58.71
